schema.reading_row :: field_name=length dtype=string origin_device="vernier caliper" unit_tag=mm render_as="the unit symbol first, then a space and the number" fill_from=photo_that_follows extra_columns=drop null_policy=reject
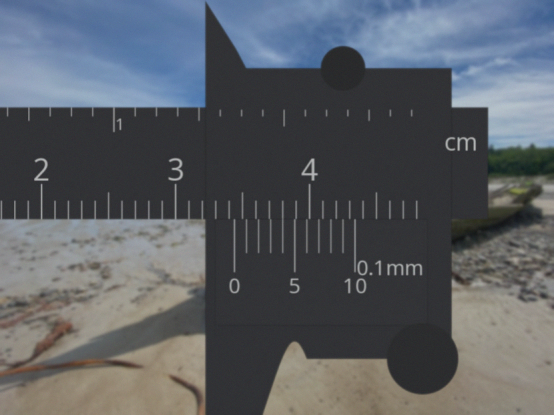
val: mm 34.4
